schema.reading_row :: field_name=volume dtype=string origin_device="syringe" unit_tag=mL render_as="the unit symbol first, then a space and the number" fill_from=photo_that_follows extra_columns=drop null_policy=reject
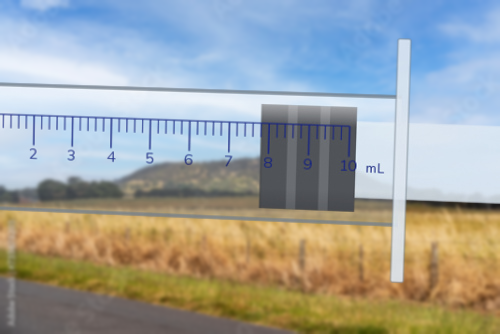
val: mL 7.8
